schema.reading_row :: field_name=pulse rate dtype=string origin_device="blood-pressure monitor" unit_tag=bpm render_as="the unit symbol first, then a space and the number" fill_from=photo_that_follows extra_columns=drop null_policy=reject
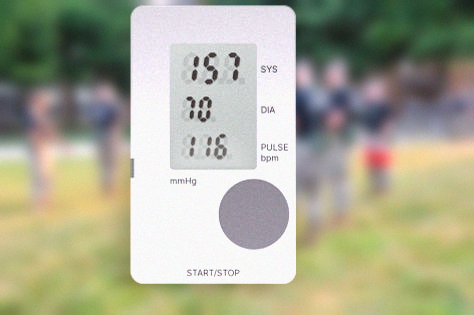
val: bpm 116
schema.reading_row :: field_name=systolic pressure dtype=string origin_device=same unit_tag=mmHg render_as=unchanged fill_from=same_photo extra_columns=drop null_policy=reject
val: mmHg 157
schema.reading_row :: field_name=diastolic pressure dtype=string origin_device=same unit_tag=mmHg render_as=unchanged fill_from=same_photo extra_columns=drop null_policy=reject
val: mmHg 70
